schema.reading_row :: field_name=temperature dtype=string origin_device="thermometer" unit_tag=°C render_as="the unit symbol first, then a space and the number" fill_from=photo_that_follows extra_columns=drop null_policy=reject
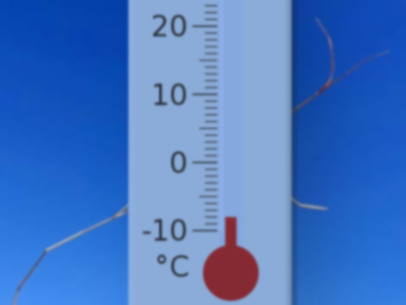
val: °C -8
